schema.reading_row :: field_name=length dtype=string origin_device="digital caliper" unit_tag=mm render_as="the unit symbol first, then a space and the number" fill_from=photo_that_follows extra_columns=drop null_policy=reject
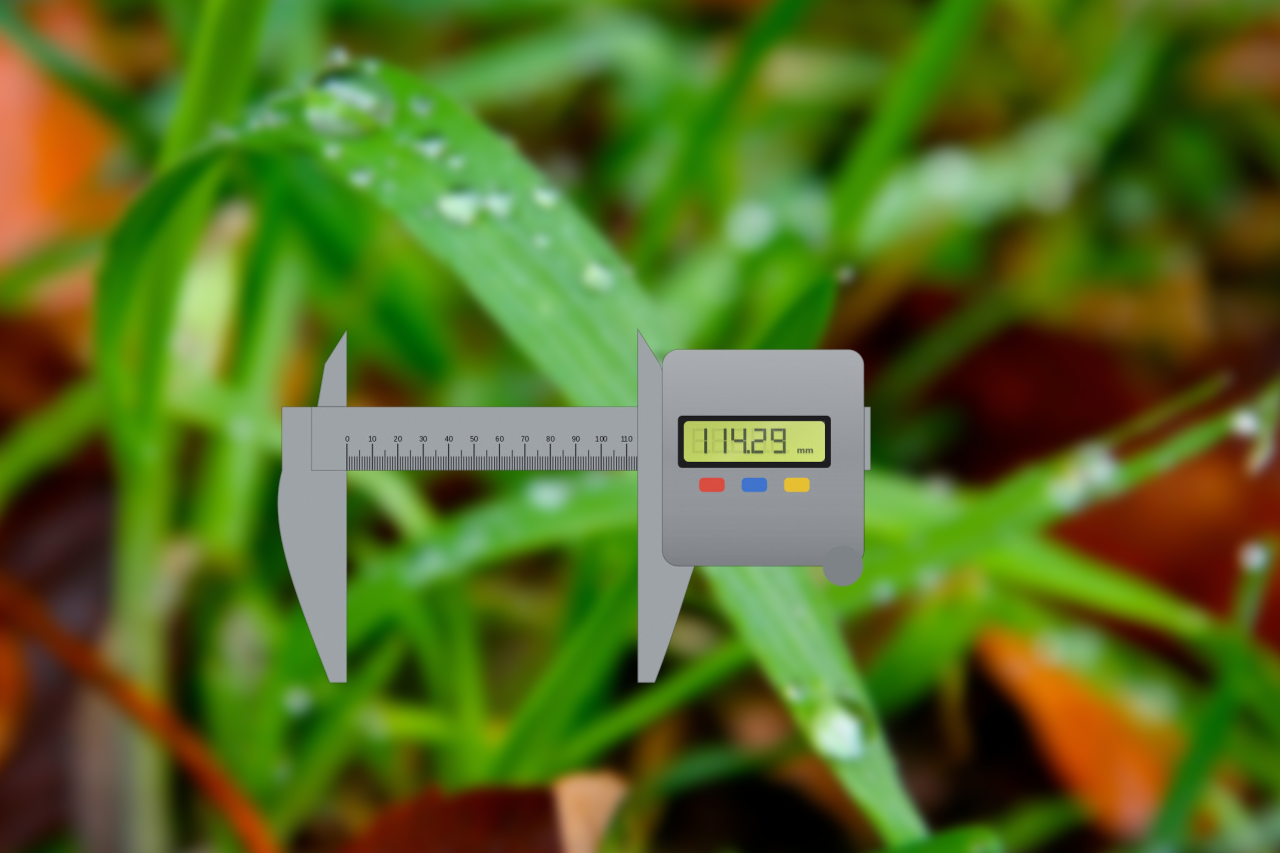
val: mm 114.29
